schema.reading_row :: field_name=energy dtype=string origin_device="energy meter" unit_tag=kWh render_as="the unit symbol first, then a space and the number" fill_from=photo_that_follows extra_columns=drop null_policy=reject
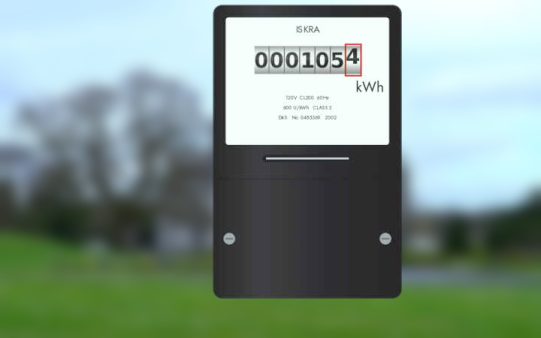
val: kWh 105.4
